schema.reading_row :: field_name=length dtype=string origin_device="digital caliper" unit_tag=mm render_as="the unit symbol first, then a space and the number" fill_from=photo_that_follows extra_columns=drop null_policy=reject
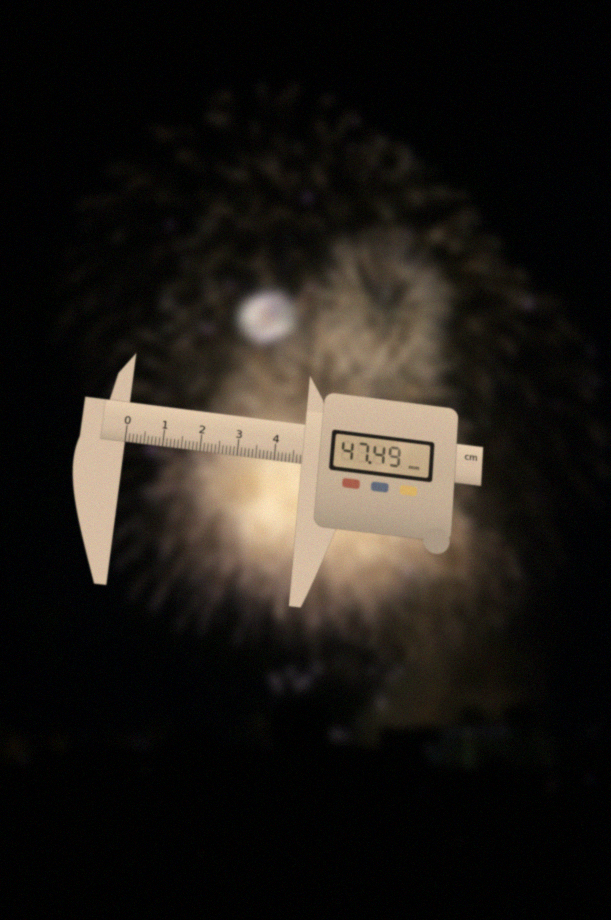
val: mm 47.49
